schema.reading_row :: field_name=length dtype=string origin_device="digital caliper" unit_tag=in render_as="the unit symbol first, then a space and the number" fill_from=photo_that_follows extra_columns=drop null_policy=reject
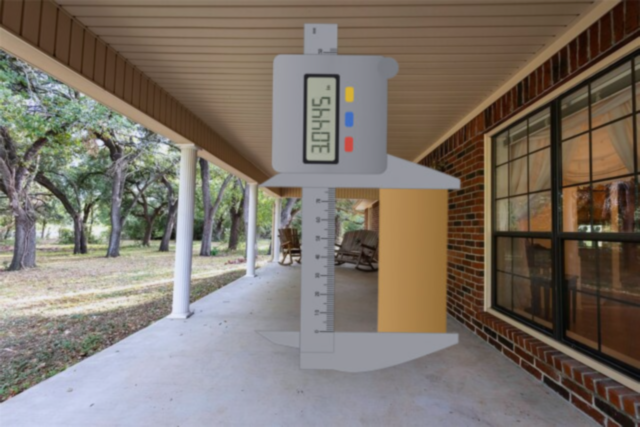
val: in 3.0445
